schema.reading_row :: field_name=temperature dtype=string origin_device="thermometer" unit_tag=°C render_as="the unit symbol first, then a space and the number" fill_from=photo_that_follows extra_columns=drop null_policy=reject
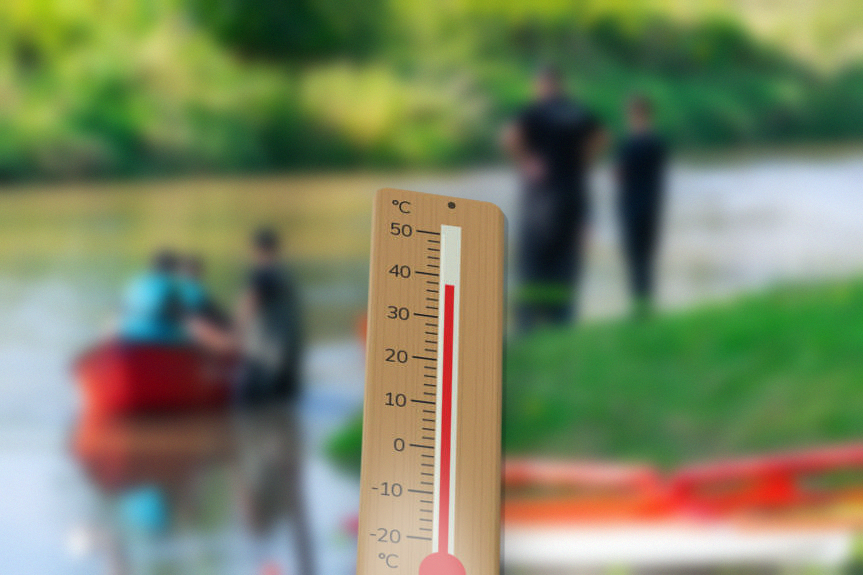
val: °C 38
